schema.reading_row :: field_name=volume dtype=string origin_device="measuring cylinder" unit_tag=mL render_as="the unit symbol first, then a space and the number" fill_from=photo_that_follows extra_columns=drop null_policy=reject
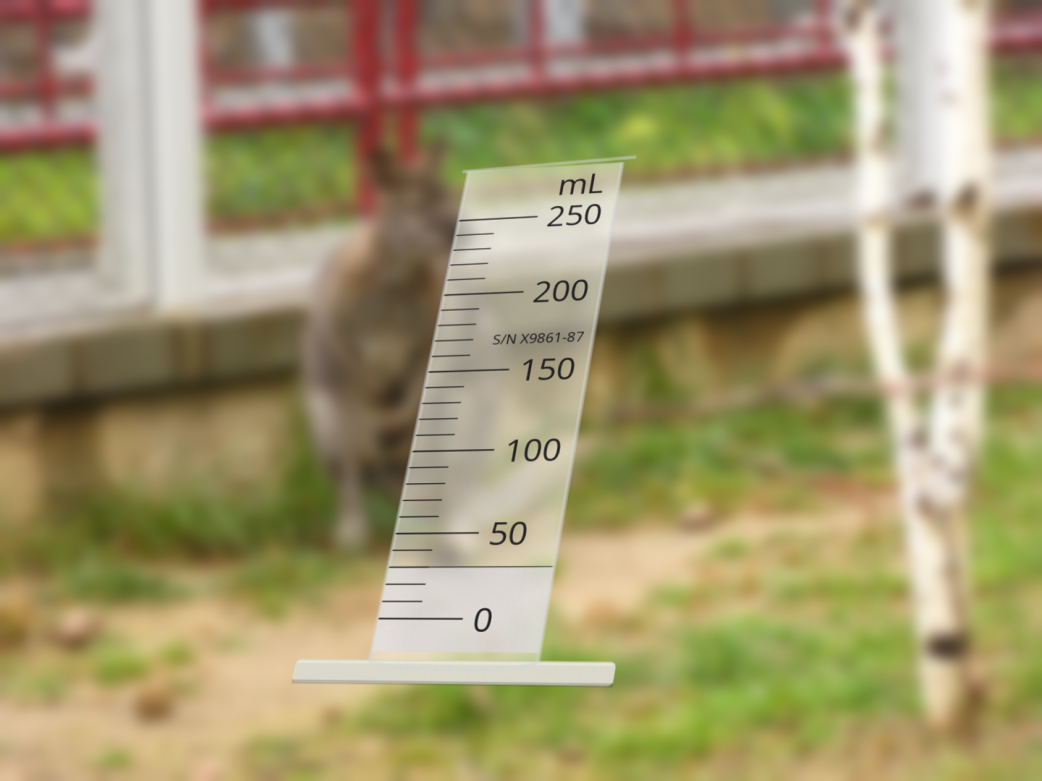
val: mL 30
